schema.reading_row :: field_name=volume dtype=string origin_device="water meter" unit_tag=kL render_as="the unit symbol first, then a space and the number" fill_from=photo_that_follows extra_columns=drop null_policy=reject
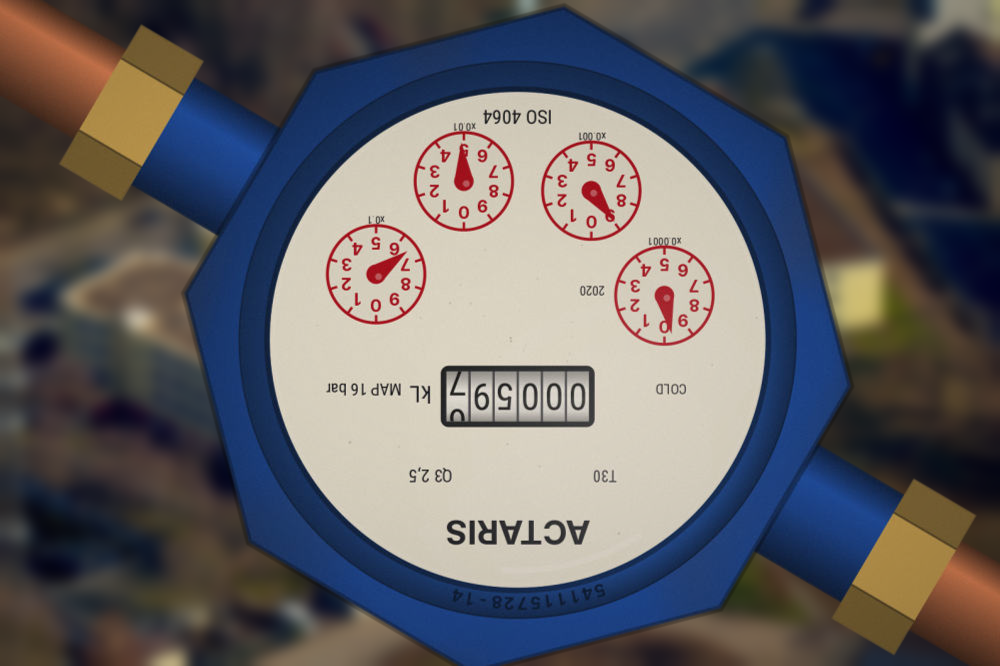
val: kL 596.6489
